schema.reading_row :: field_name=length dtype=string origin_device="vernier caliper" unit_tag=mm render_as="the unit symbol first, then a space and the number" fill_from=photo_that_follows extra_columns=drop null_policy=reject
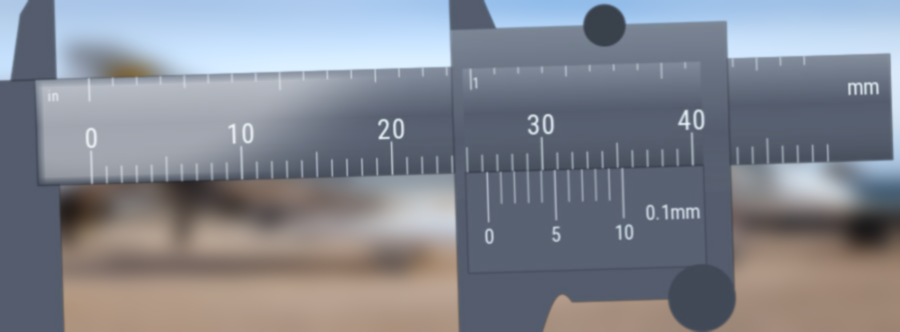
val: mm 26.3
